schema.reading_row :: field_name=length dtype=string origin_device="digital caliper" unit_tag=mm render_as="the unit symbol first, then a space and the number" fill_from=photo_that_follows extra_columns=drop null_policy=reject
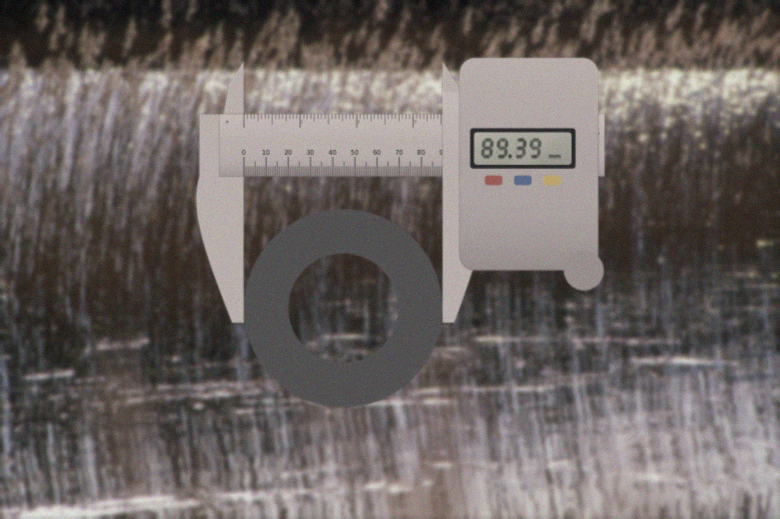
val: mm 89.39
